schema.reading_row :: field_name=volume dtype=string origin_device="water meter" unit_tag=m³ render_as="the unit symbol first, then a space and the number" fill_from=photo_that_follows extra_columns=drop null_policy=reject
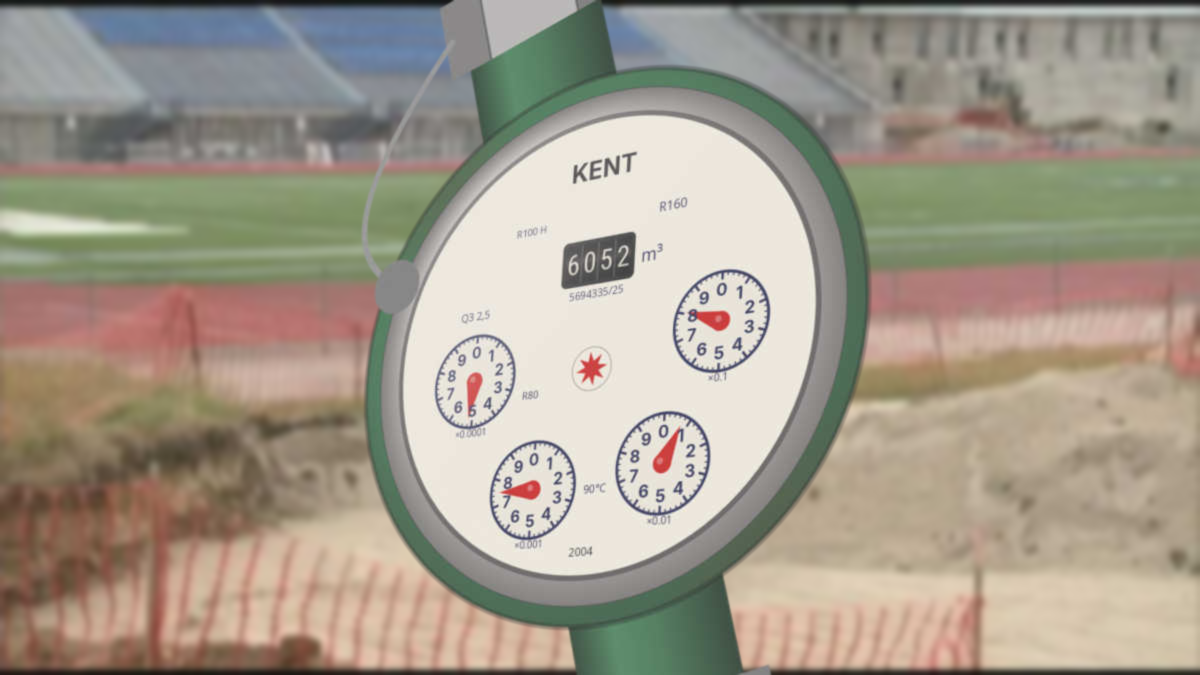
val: m³ 6052.8075
